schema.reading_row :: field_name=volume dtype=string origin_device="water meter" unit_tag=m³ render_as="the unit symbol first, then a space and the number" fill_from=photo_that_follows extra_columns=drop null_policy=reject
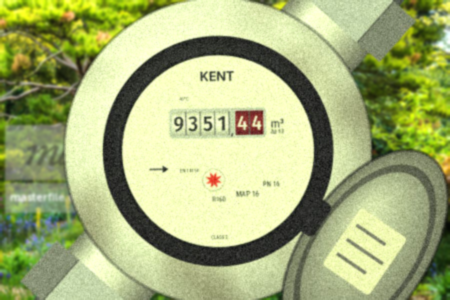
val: m³ 9351.44
